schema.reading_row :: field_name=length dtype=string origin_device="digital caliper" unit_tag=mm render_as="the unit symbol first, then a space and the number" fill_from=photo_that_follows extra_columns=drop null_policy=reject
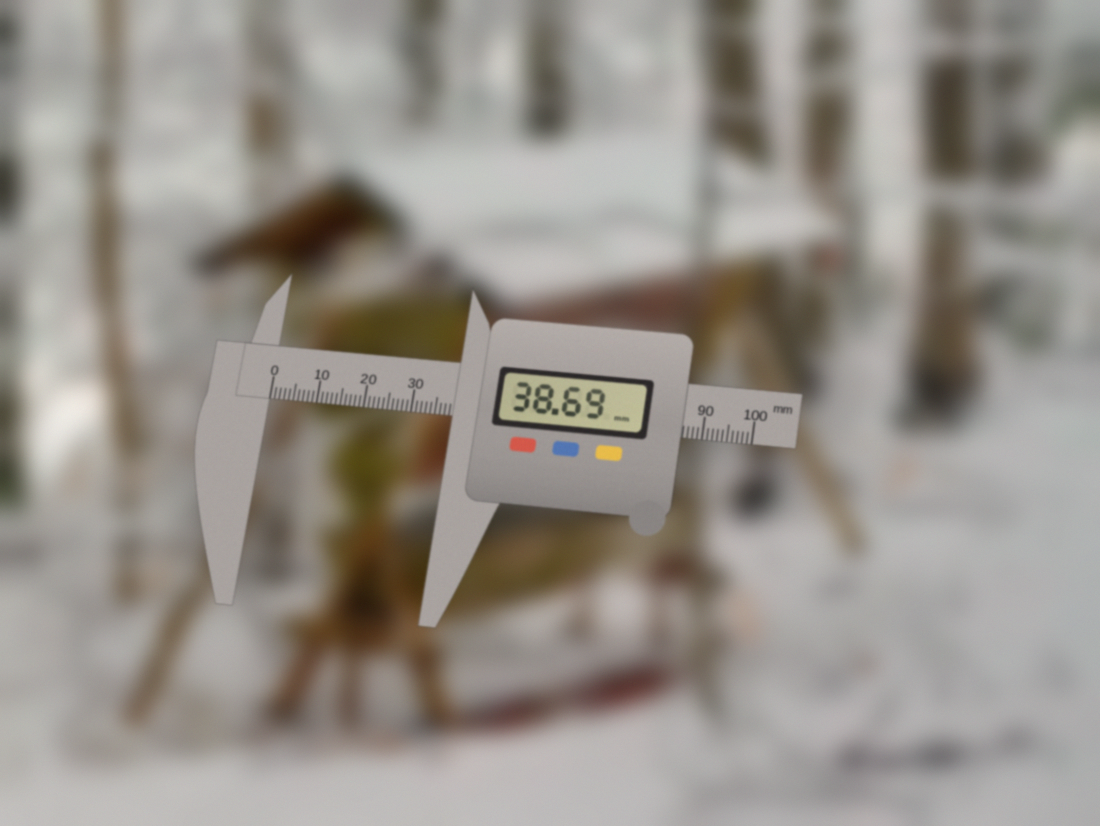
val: mm 38.69
